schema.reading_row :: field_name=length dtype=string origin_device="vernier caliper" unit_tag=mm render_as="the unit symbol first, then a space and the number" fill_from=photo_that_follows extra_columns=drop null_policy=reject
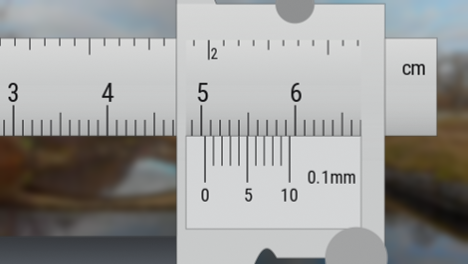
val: mm 50.4
